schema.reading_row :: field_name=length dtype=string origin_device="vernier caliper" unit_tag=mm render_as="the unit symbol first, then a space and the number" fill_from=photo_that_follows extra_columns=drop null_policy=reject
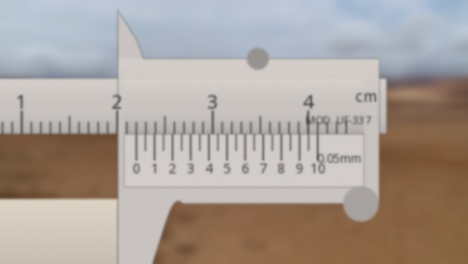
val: mm 22.0
